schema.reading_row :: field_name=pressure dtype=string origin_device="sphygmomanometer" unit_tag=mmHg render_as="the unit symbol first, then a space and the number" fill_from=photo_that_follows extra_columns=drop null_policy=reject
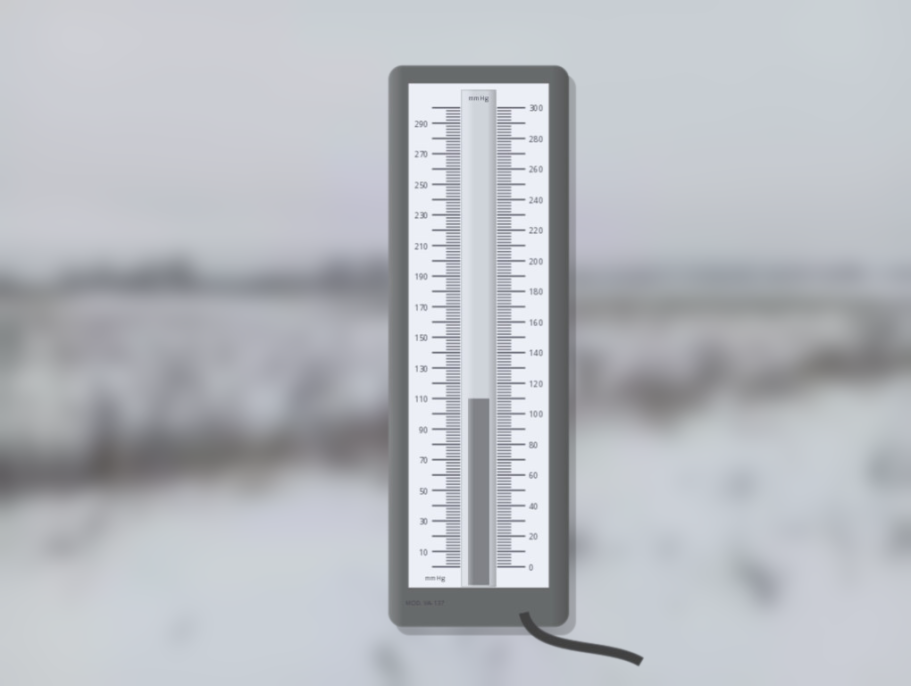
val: mmHg 110
